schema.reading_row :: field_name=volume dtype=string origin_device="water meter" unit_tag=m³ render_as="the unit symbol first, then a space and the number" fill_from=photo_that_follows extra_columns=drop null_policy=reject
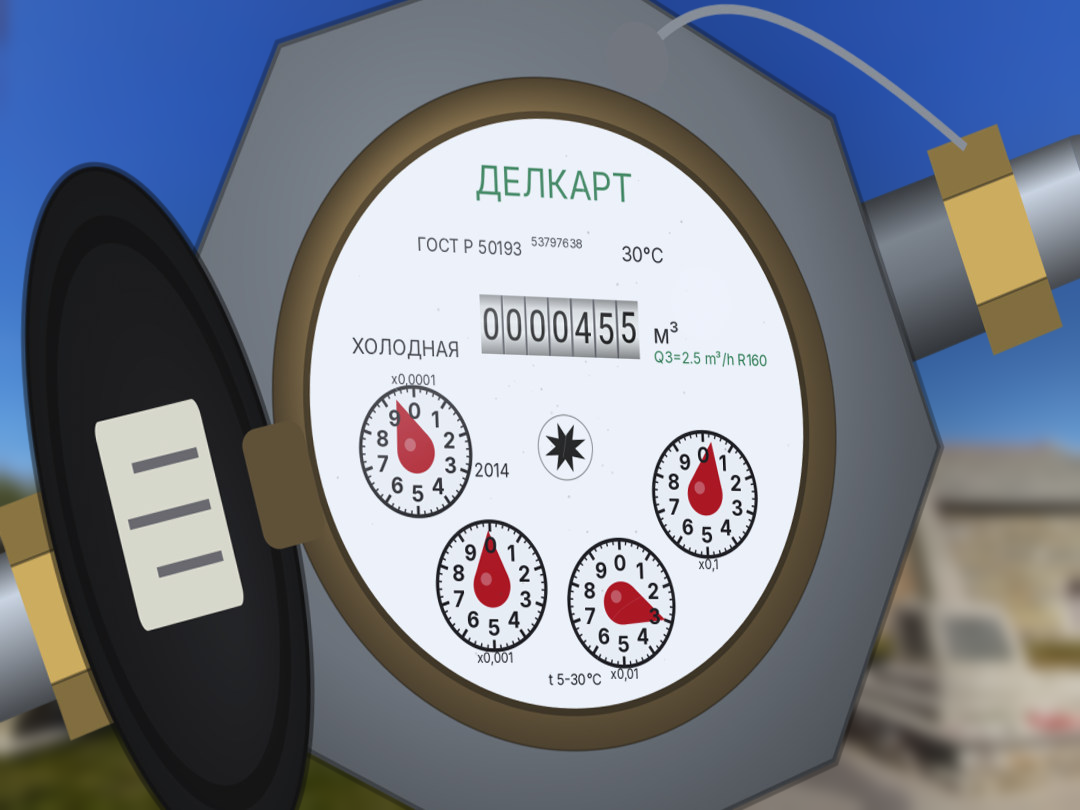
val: m³ 455.0299
